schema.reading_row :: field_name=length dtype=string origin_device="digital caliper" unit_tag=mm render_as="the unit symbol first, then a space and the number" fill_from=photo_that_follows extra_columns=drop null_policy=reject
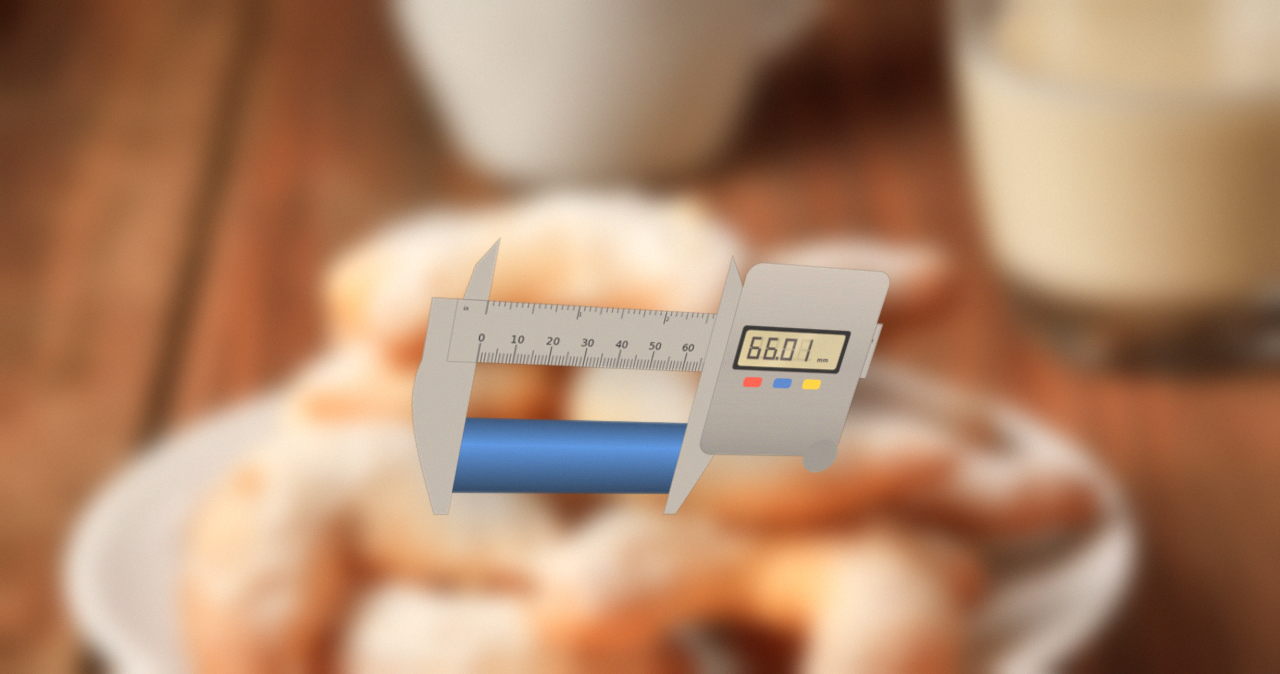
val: mm 66.01
